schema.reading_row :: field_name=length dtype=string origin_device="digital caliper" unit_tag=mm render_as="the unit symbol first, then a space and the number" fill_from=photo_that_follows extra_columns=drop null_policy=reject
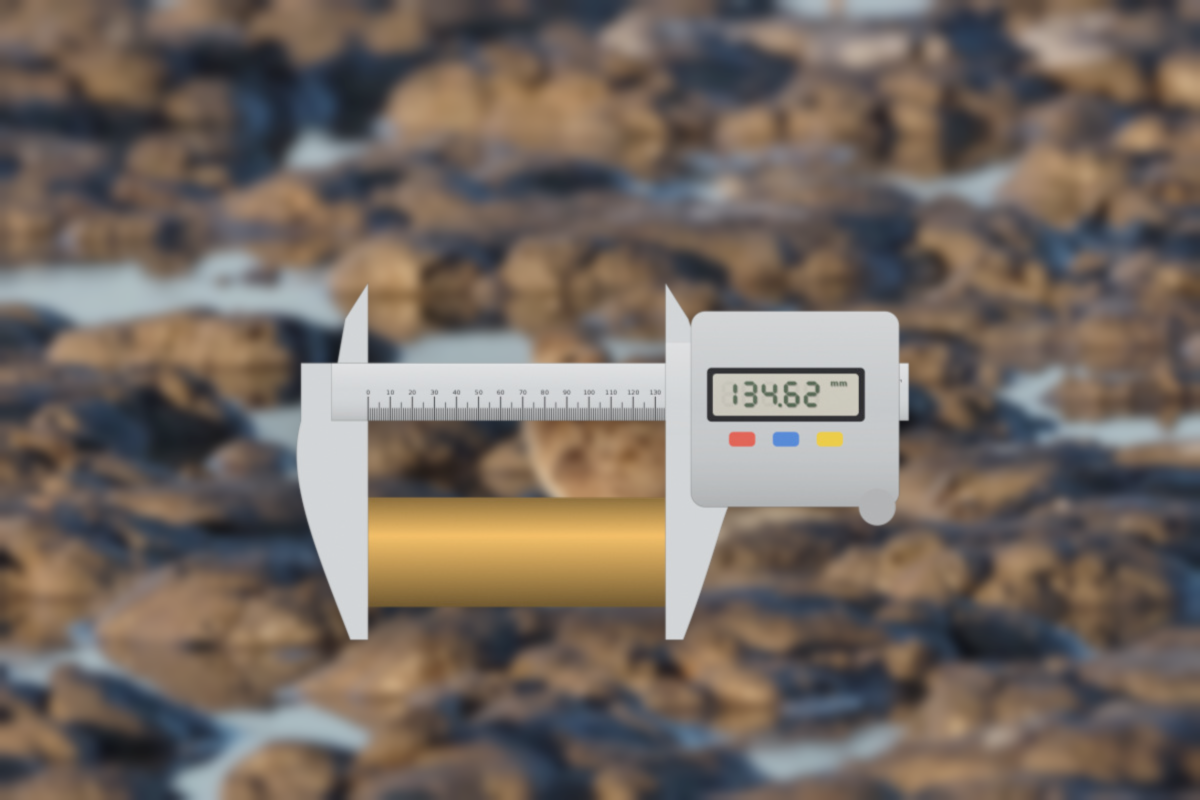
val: mm 134.62
